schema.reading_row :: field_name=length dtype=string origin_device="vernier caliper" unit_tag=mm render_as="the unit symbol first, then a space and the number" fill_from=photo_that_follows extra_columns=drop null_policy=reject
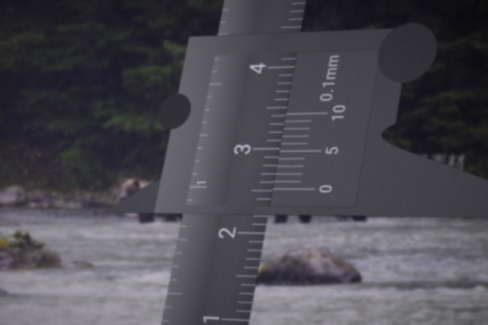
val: mm 25.2
